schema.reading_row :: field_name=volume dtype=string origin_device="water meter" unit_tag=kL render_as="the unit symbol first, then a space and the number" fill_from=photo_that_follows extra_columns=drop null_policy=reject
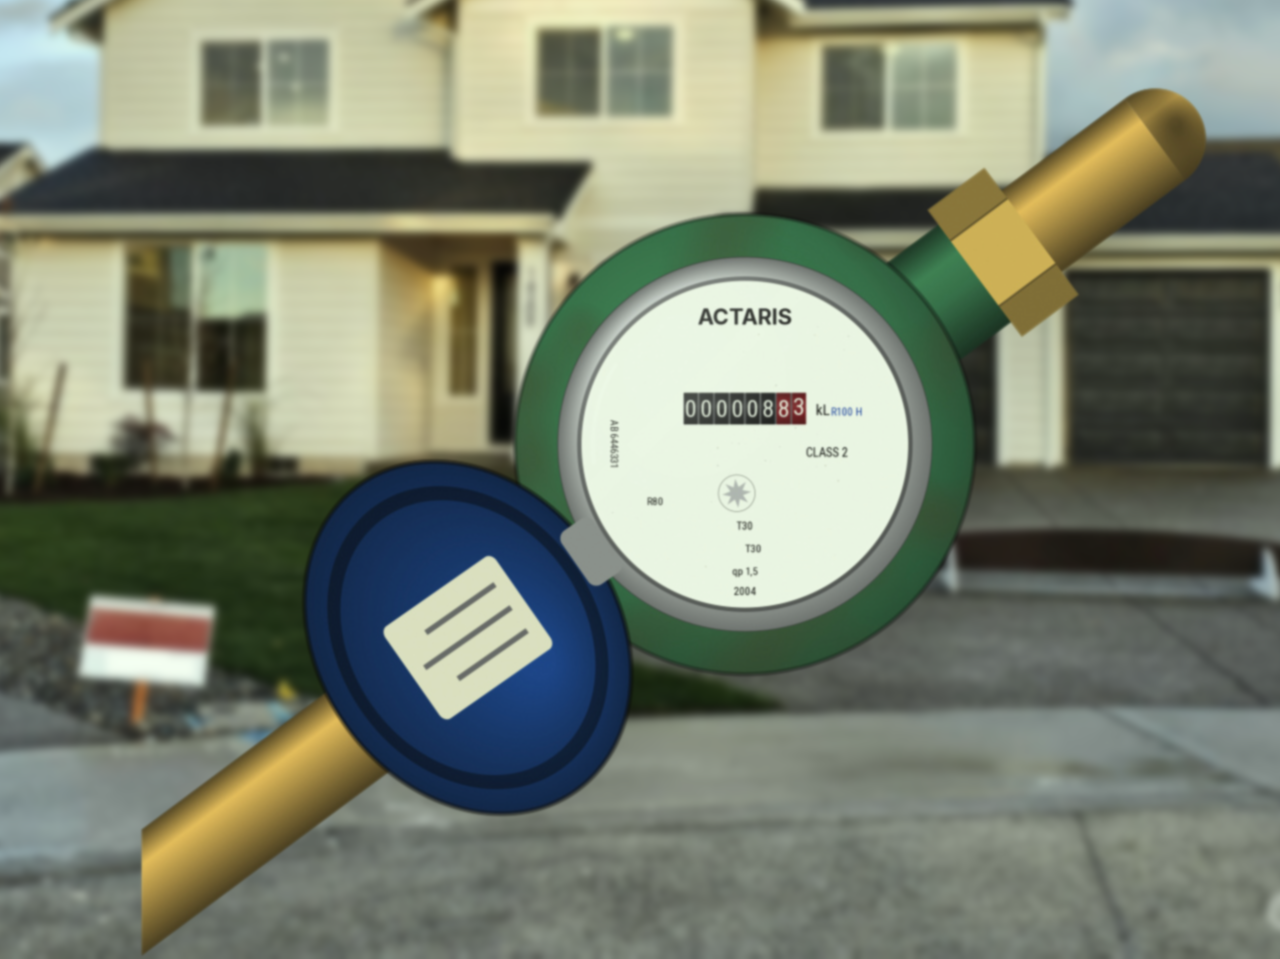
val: kL 8.83
